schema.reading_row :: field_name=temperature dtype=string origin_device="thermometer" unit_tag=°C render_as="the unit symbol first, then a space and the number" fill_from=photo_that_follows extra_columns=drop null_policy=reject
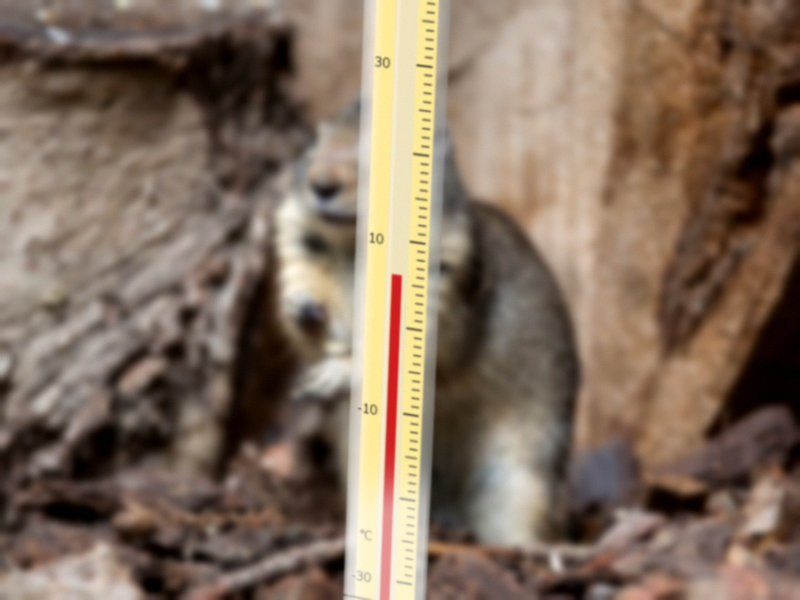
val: °C 6
